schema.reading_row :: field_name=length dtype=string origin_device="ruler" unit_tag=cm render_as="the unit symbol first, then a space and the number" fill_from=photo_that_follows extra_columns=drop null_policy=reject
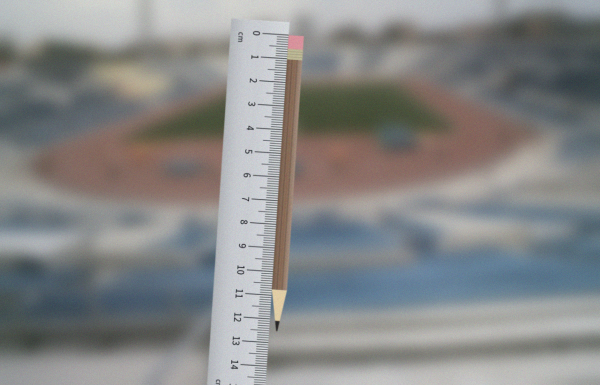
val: cm 12.5
